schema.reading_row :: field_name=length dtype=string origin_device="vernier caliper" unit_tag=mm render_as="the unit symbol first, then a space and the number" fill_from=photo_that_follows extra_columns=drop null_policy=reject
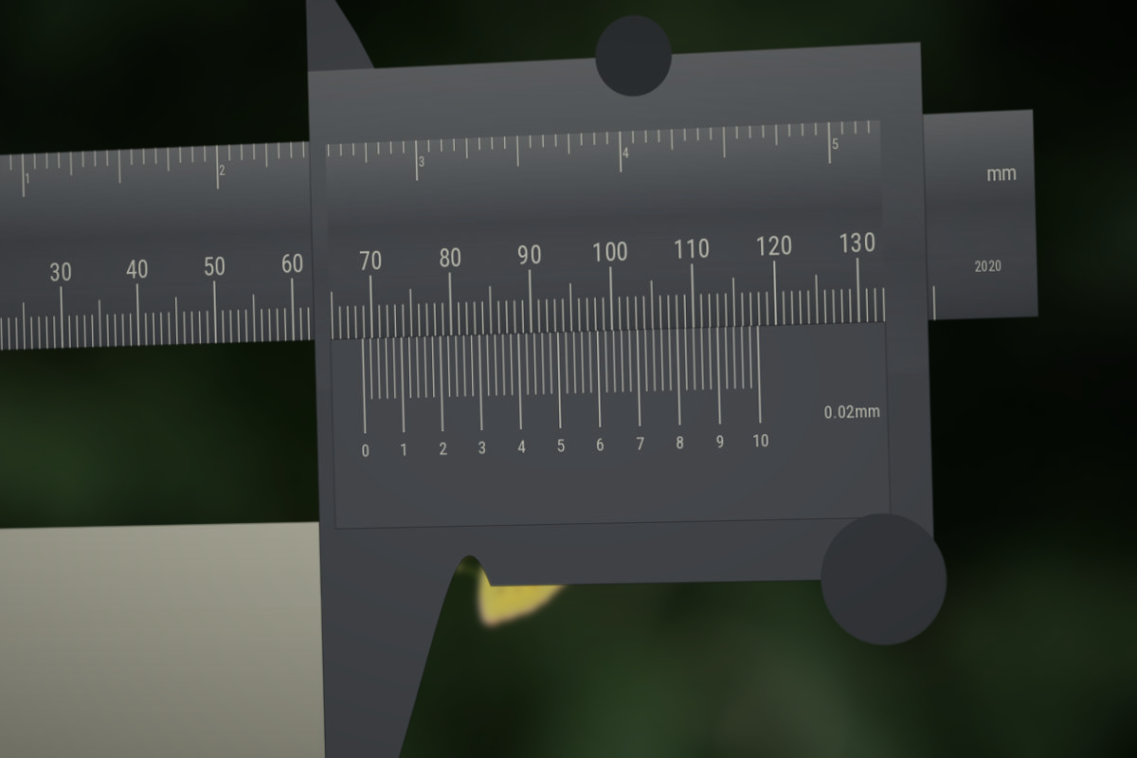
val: mm 68.8
